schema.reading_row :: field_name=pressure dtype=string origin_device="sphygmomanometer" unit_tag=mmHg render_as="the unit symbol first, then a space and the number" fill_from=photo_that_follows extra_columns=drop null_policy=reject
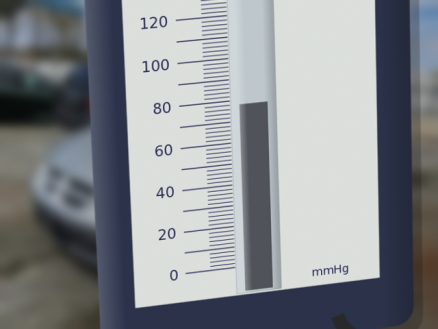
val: mmHg 78
